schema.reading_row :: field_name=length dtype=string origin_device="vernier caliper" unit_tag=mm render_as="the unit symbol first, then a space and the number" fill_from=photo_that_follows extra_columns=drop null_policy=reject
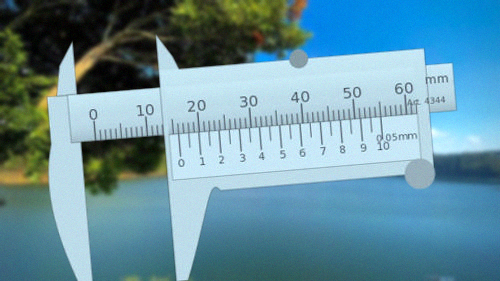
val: mm 16.0
